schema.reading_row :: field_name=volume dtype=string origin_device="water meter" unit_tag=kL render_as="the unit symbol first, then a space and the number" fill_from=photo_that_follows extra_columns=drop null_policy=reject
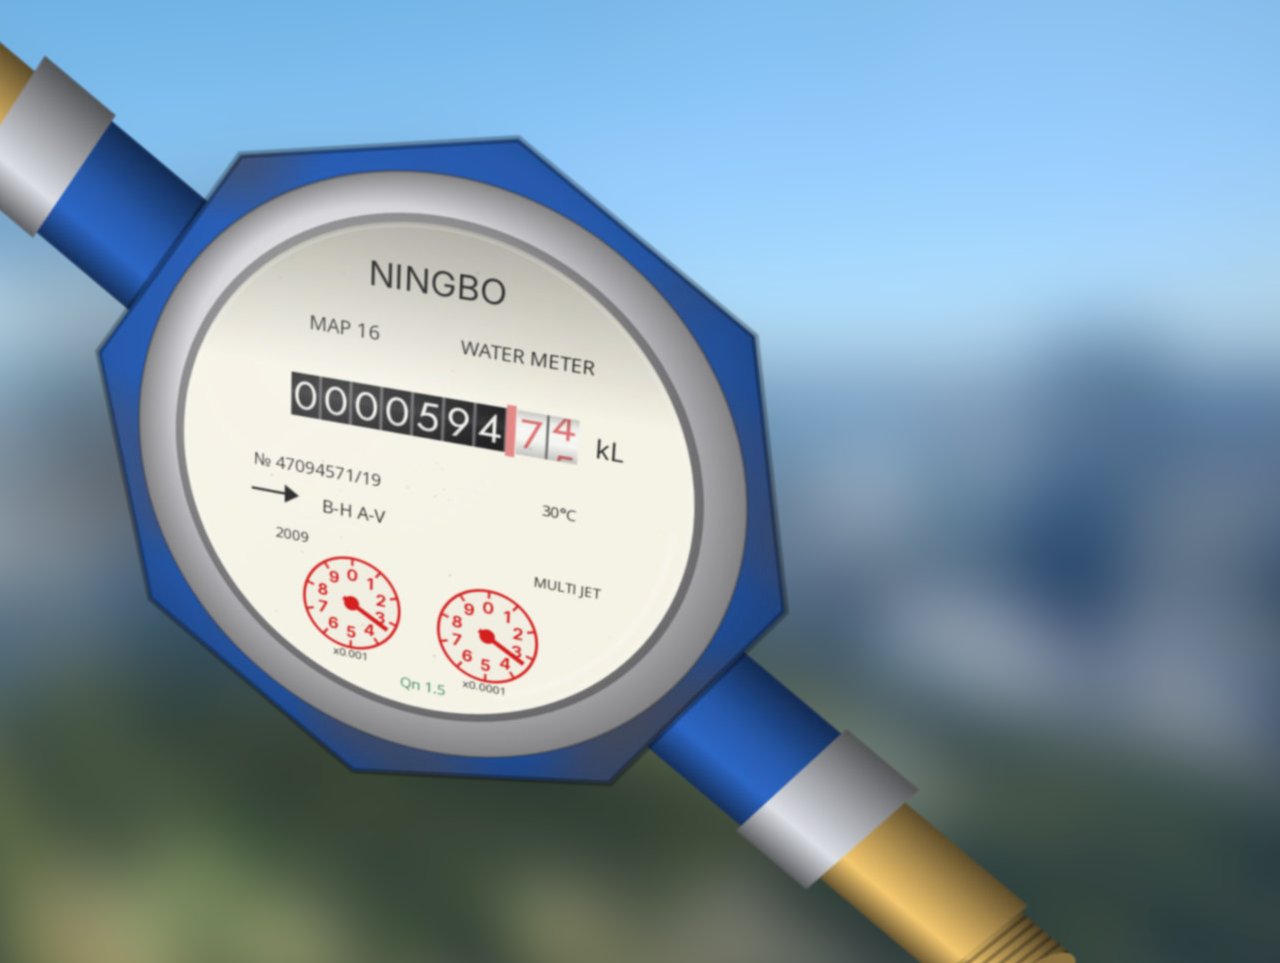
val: kL 594.7433
